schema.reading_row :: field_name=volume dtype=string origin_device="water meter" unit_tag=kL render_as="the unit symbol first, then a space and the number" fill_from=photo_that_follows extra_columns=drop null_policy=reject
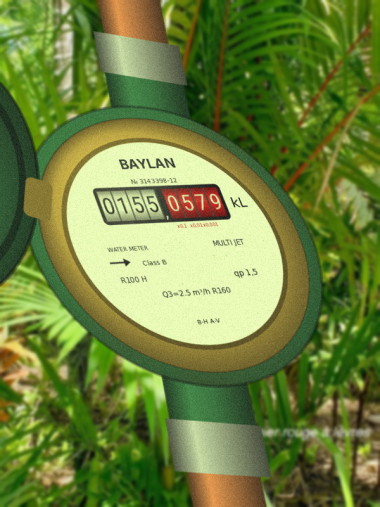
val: kL 155.0579
